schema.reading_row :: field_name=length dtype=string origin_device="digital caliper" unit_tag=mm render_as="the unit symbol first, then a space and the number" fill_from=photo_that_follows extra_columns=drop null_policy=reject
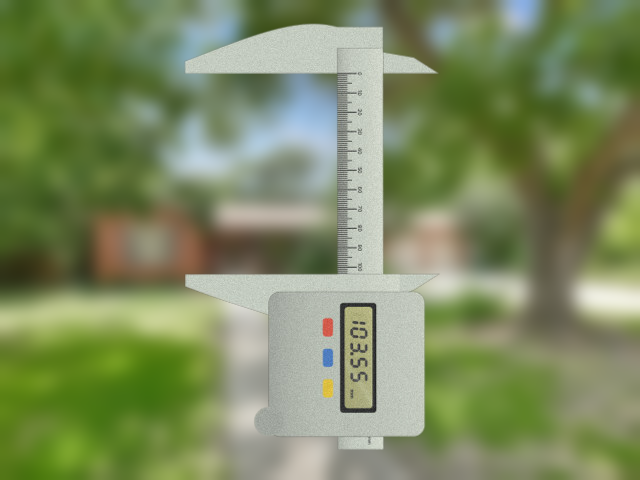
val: mm 103.55
